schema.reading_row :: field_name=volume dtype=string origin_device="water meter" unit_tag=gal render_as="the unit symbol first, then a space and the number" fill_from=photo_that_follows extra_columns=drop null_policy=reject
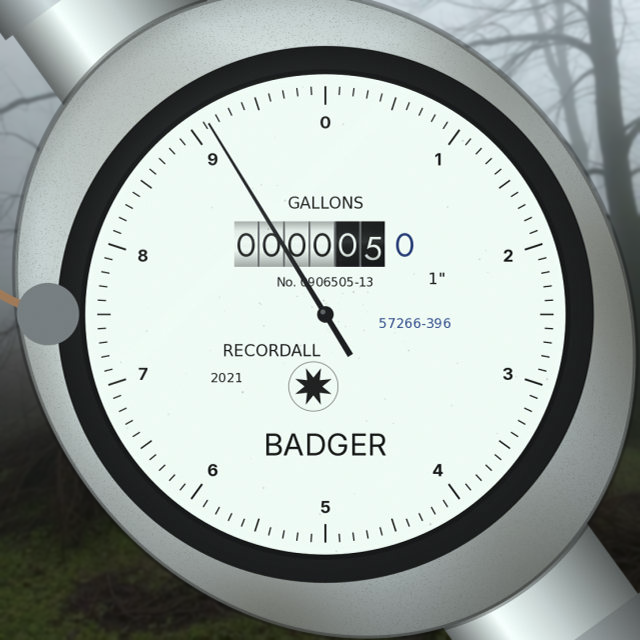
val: gal 49.1
